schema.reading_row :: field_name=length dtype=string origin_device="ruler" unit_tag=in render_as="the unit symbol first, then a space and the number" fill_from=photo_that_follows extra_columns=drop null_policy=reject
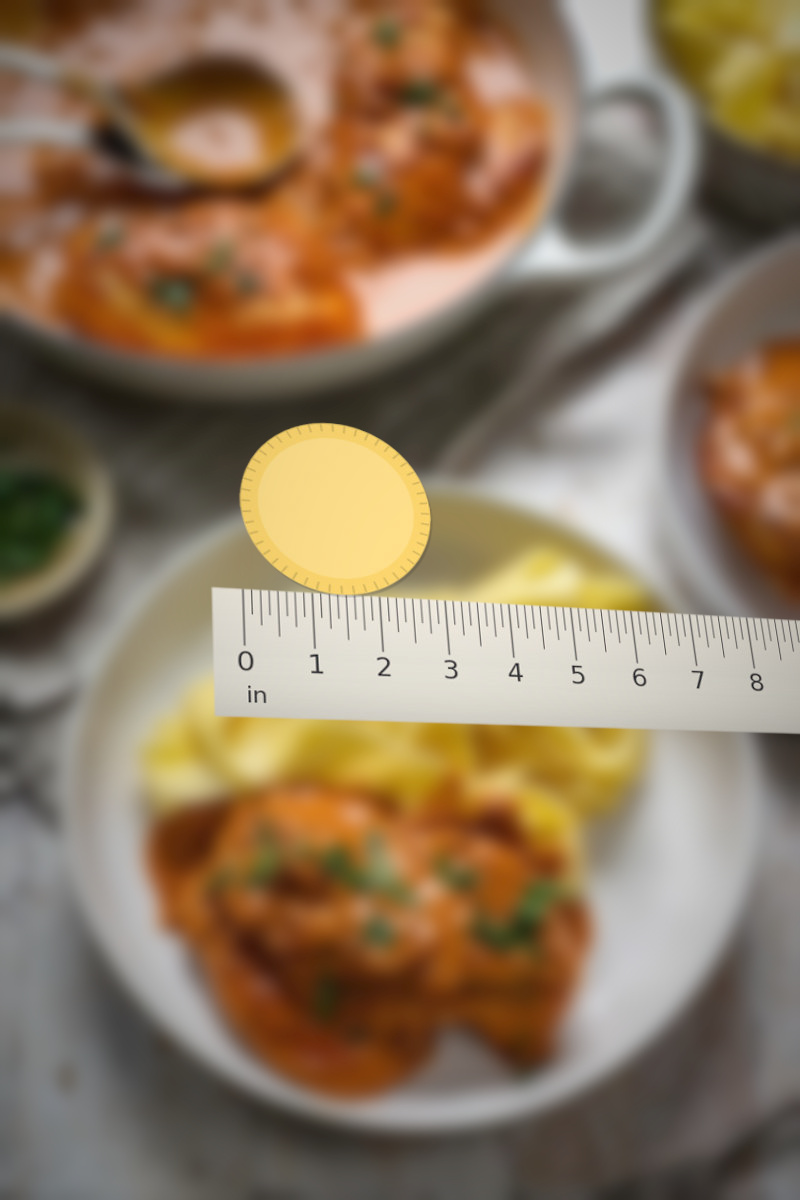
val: in 2.875
